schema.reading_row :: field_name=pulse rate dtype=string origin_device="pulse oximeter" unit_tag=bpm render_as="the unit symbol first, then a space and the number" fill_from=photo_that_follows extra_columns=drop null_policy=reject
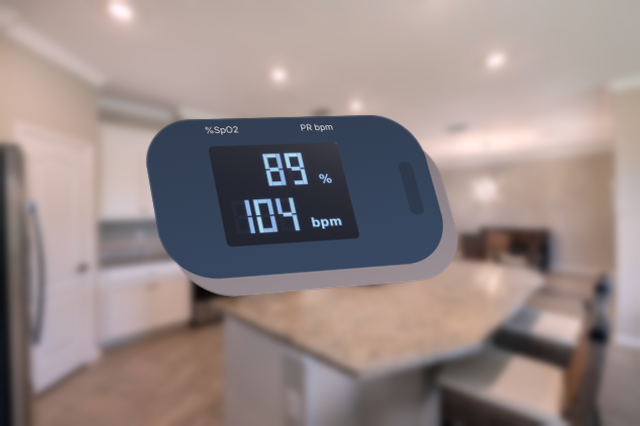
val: bpm 104
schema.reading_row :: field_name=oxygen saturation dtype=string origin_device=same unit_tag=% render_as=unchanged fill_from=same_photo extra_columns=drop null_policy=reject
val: % 89
